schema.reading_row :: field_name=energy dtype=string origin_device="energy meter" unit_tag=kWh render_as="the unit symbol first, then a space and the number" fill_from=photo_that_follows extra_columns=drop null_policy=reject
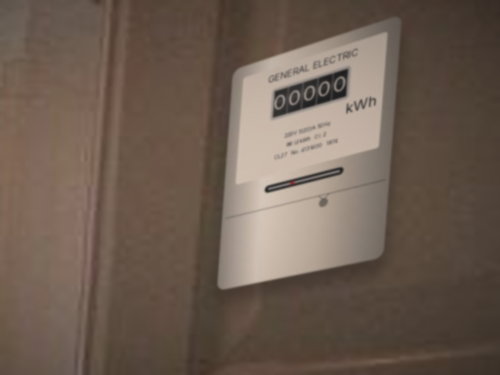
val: kWh 0
